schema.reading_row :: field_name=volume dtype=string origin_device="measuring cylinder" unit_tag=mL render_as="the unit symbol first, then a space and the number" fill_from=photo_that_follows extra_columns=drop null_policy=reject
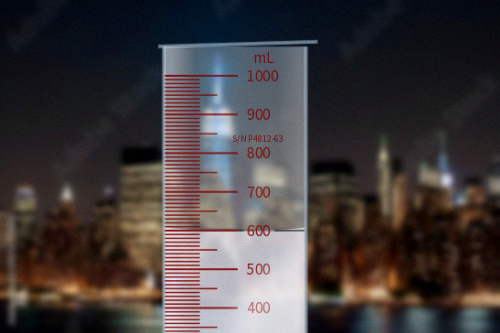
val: mL 600
